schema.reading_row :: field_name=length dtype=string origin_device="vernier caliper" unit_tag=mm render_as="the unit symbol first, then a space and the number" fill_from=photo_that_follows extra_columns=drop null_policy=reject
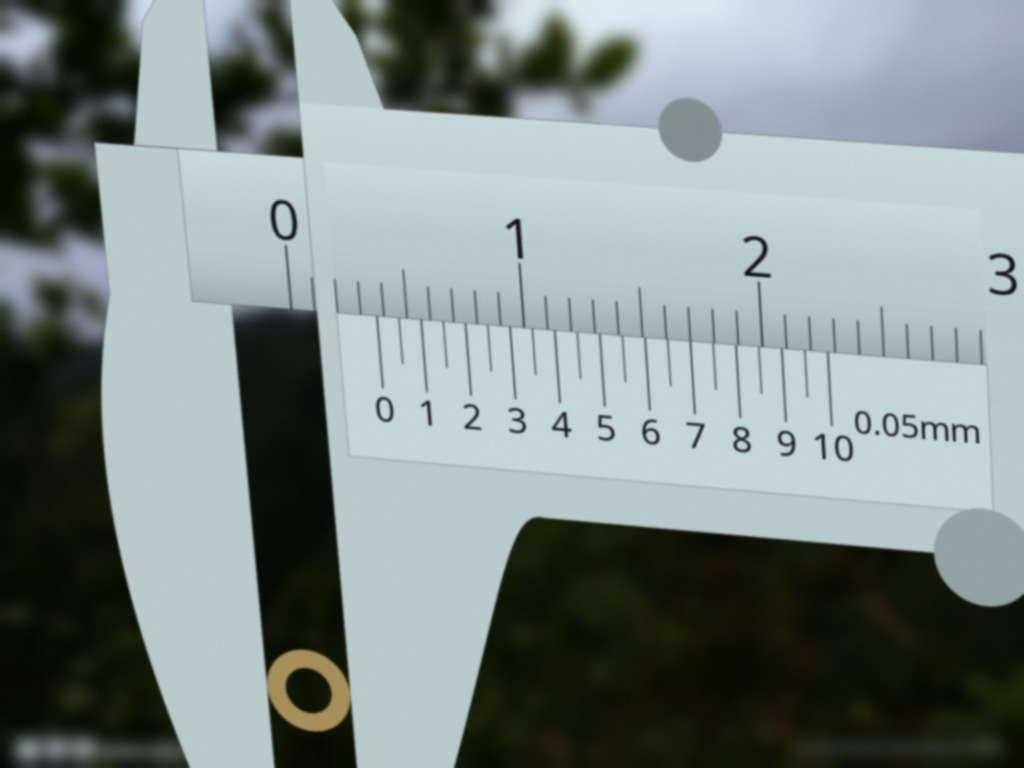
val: mm 3.7
